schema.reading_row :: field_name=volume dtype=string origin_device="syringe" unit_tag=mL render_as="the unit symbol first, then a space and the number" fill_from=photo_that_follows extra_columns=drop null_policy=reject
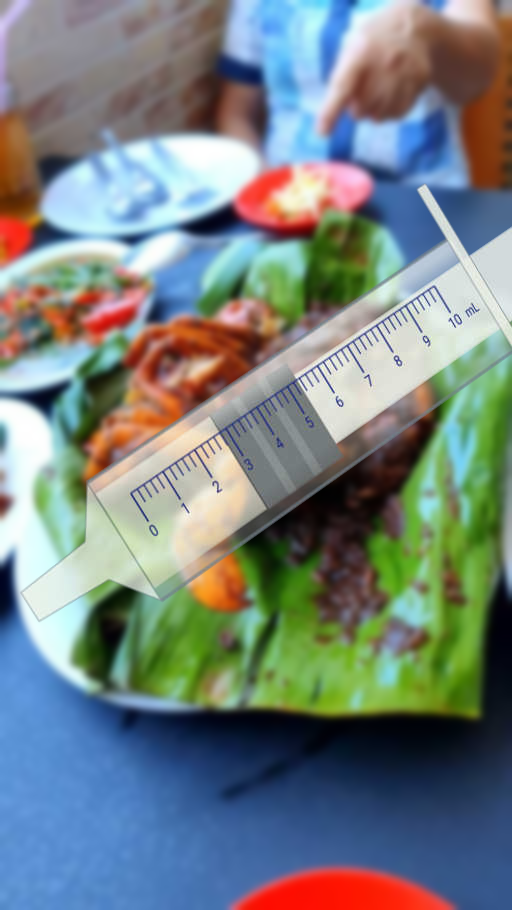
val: mL 2.8
